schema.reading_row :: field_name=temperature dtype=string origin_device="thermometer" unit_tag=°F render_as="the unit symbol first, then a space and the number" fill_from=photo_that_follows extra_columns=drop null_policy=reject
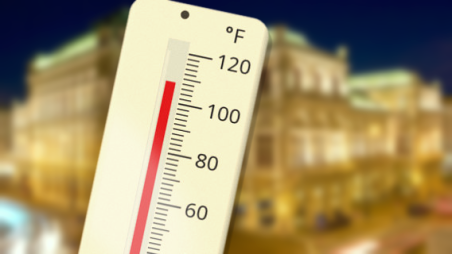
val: °F 108
